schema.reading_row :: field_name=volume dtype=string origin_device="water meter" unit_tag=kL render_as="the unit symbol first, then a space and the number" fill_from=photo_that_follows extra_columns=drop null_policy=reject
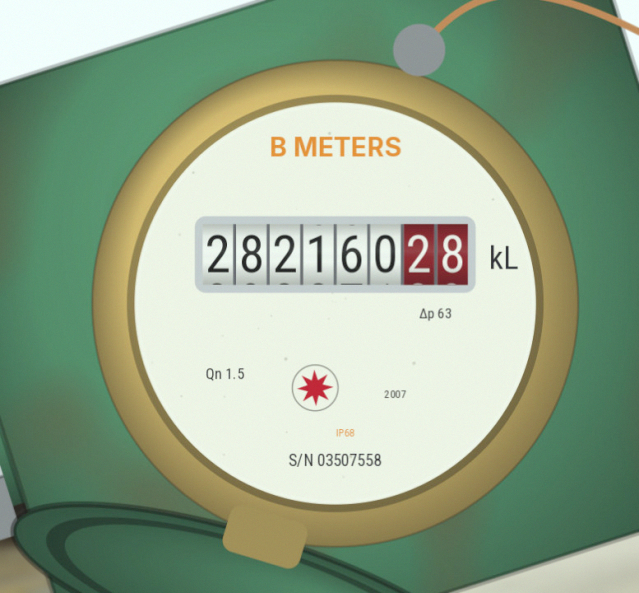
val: kL 282160.28
